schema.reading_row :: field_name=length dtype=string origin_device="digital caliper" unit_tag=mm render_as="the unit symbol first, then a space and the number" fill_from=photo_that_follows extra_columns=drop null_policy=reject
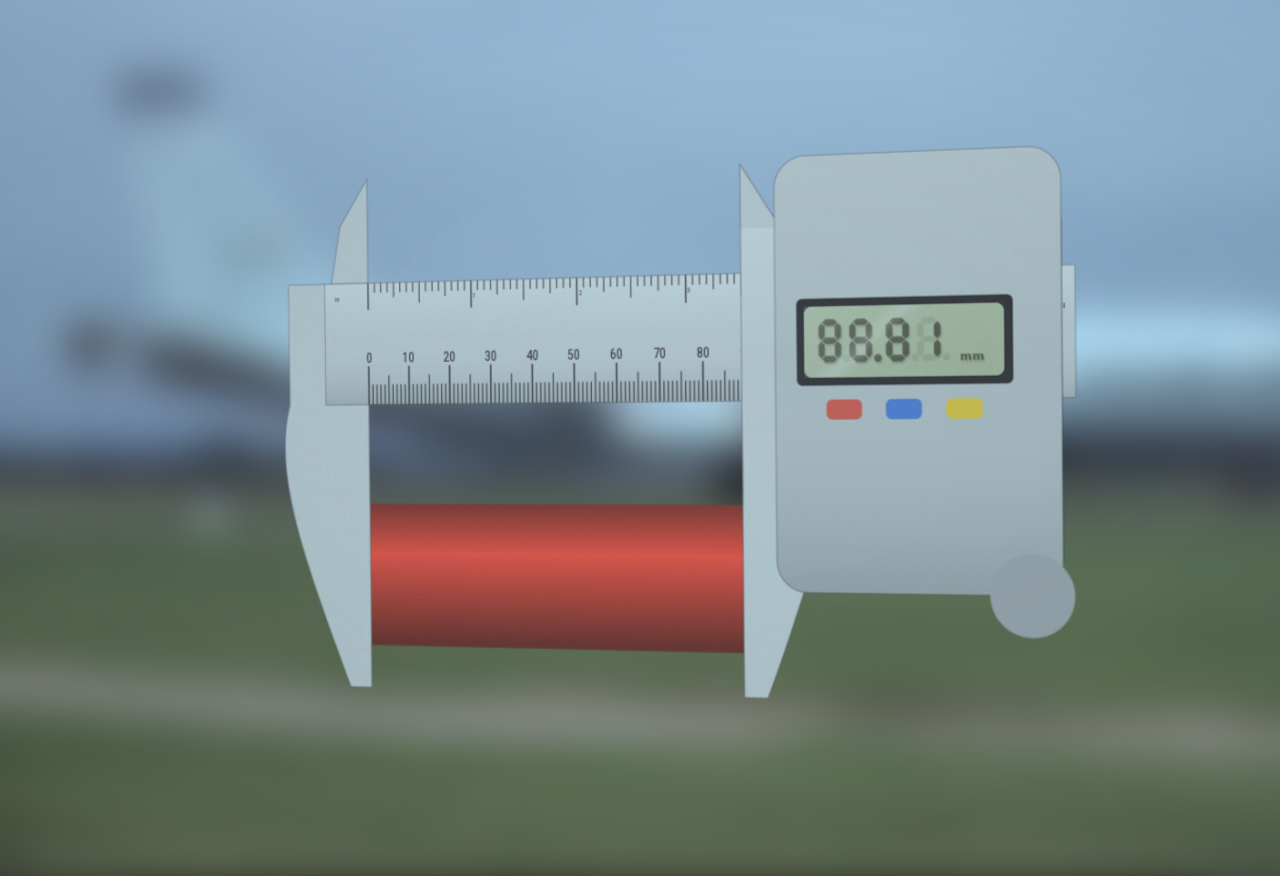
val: mm 88.81
